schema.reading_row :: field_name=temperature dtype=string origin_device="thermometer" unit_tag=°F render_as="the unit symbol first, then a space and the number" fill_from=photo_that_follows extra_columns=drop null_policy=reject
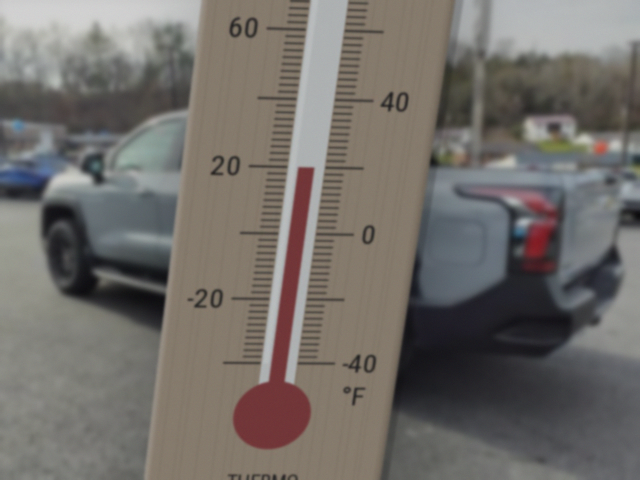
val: °F 20
